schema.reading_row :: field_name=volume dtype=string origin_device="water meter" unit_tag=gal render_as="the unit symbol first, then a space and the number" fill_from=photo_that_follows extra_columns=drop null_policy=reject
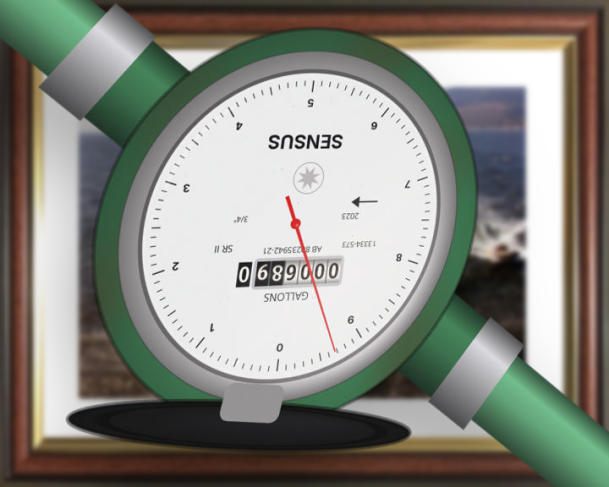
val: gal 6889.3
